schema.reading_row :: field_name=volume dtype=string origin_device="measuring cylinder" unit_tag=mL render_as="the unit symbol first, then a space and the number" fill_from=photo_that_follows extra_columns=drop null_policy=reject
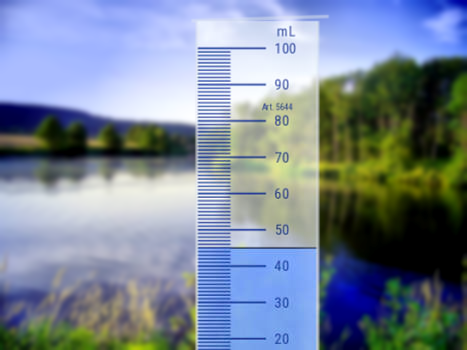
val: mL 45
